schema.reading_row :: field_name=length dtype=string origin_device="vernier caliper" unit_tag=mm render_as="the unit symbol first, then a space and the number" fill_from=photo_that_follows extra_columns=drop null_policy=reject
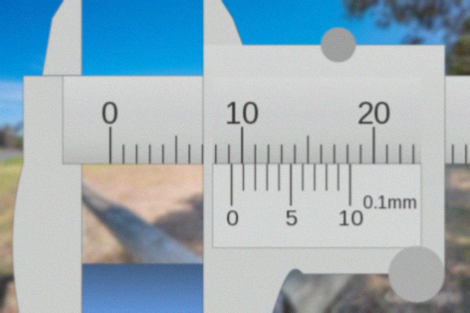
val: mm 9.2
